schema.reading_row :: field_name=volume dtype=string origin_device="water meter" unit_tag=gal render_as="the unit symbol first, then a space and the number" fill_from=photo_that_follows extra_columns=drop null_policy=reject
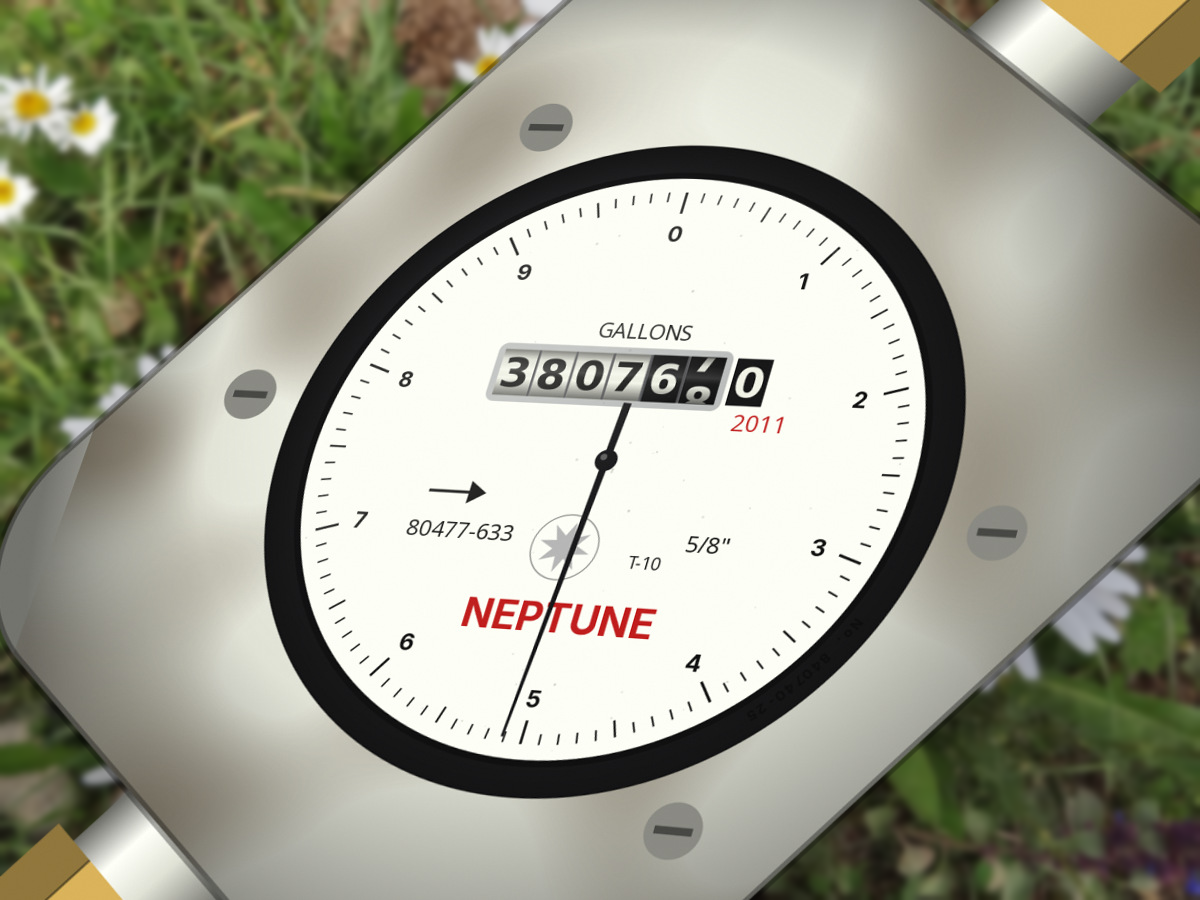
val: gal 3807675.1
